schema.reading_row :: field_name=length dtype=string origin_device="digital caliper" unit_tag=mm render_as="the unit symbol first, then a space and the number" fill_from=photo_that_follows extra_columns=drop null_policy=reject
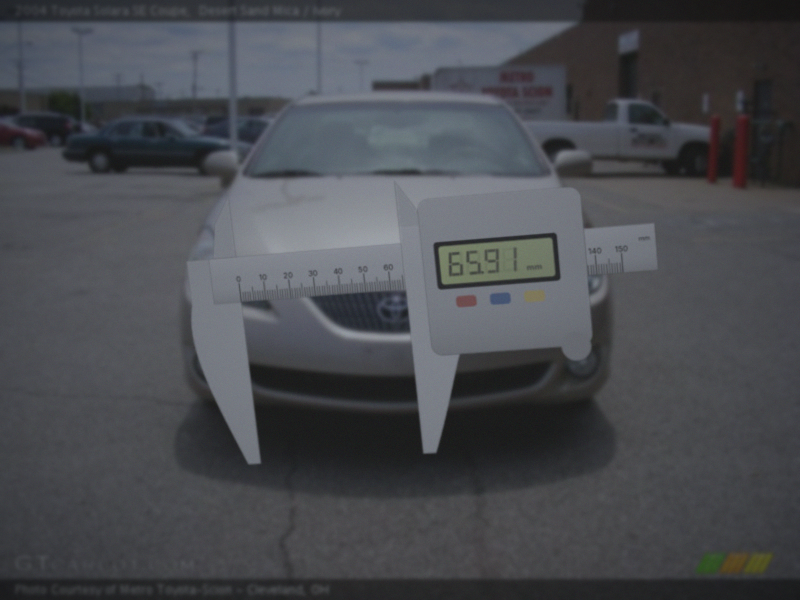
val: mm 65.91
